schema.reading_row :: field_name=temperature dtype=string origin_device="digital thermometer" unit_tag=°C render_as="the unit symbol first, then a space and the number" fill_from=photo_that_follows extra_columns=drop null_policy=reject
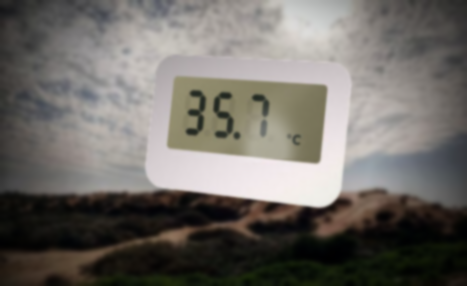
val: °C 35.7
